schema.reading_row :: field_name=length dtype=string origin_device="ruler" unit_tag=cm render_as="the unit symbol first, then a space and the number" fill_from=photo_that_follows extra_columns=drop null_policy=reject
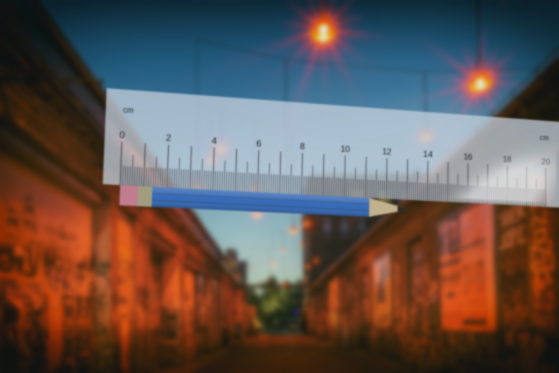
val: cm 13
